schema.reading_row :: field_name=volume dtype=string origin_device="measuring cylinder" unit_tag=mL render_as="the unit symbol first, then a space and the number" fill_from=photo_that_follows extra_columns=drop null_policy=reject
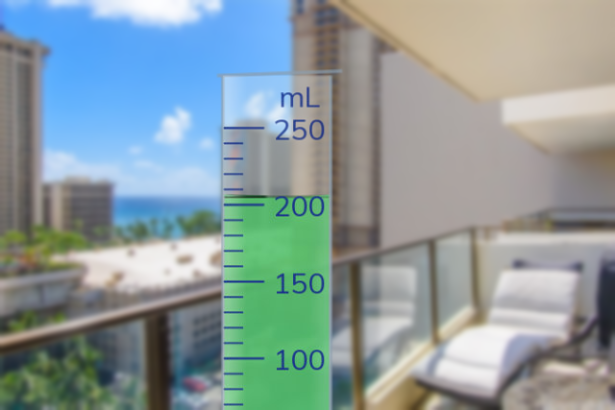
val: mL 205
